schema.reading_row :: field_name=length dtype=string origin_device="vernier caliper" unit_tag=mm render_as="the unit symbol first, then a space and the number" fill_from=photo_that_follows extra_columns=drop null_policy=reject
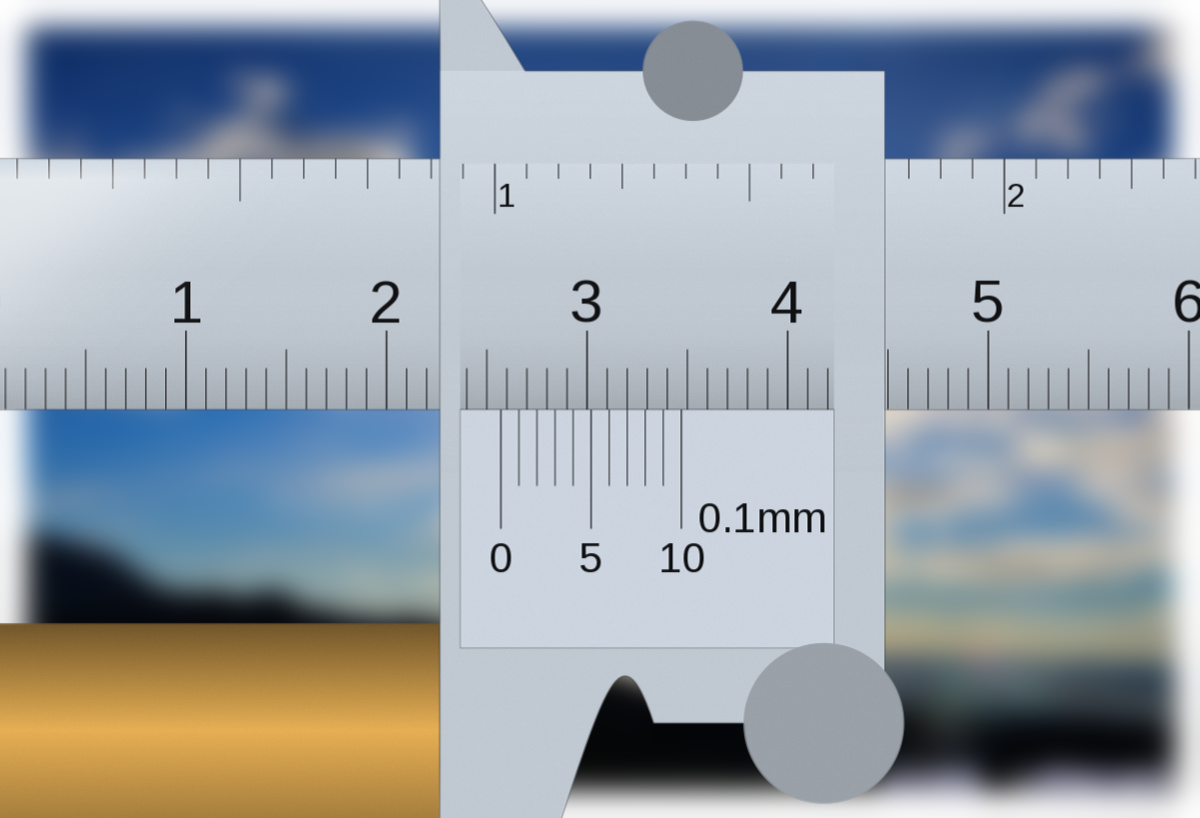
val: mm 25.7
